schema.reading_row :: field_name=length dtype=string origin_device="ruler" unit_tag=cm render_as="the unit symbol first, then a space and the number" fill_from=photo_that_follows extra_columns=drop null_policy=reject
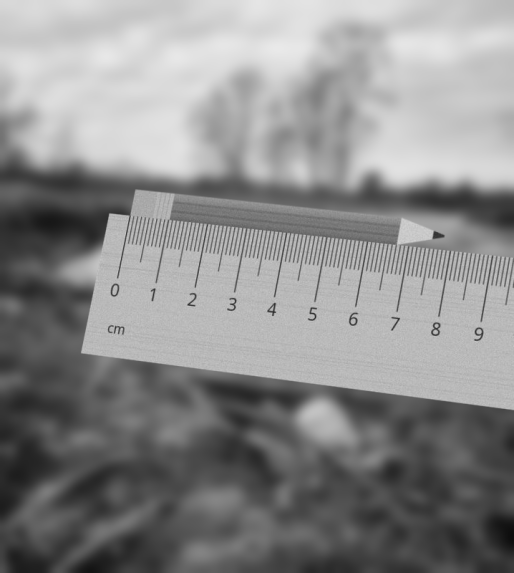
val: cm 7.8
